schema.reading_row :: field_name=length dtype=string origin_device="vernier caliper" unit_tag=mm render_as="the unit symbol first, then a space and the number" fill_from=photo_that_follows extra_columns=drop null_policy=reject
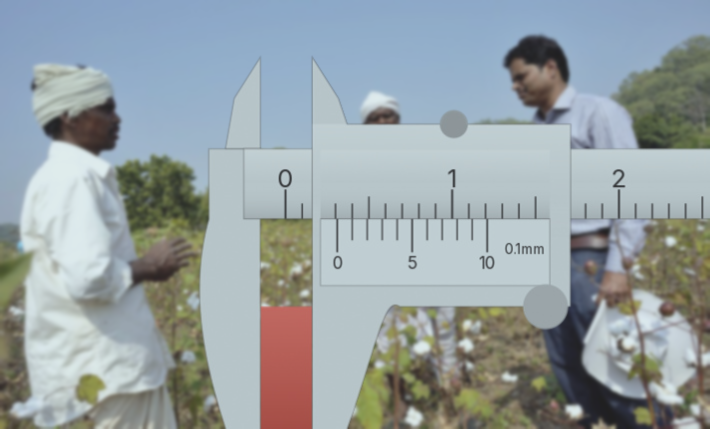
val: mm 3.1
